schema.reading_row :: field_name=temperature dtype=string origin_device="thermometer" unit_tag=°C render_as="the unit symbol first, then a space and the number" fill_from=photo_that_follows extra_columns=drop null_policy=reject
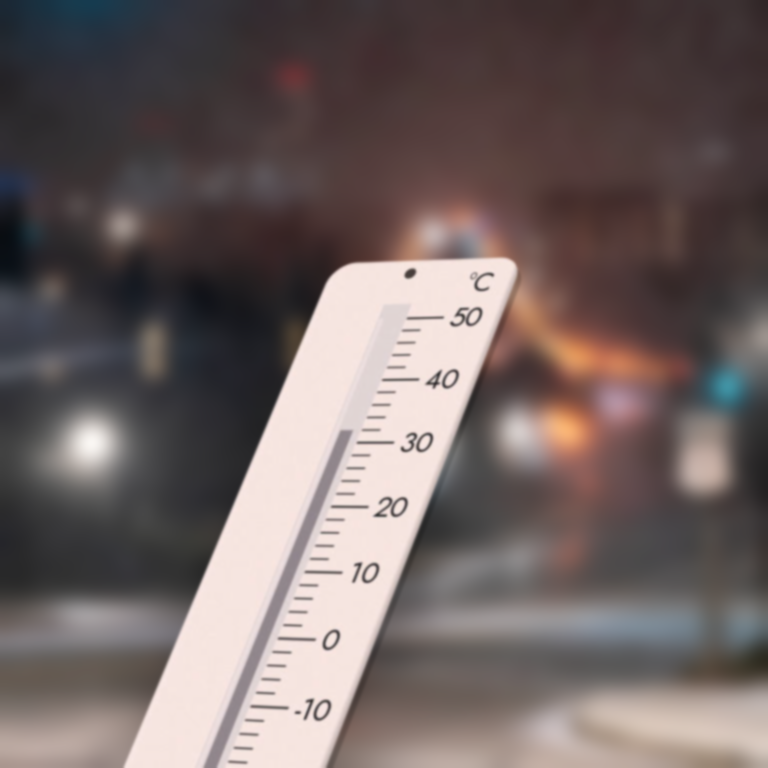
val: °C 32
